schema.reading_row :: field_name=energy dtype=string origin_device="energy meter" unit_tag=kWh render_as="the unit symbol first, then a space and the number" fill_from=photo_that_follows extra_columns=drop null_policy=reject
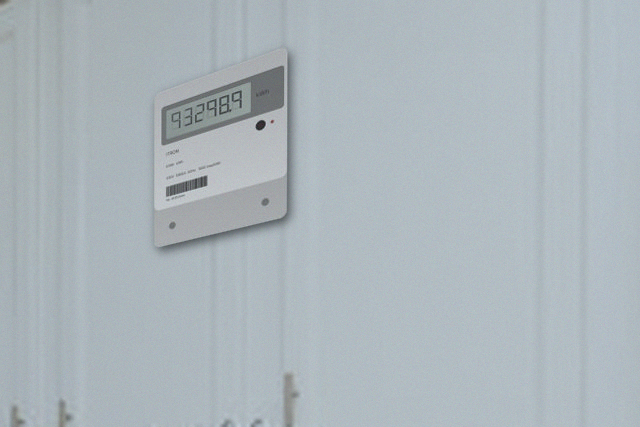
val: kWh 93298.9
